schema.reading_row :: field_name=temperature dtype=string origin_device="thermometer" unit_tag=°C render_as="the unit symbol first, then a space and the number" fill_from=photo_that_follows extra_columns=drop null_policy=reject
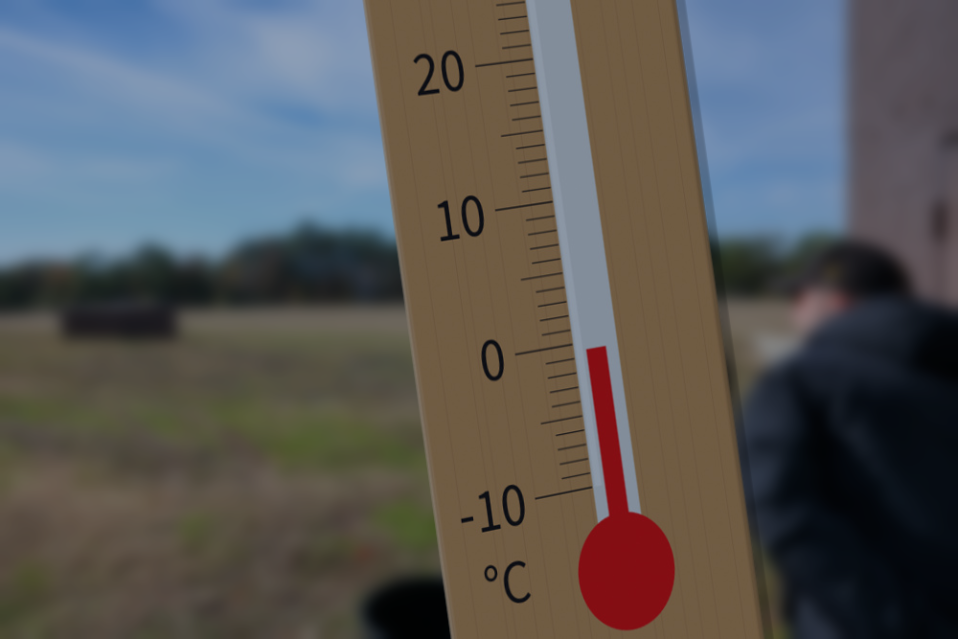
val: °C -0.5
